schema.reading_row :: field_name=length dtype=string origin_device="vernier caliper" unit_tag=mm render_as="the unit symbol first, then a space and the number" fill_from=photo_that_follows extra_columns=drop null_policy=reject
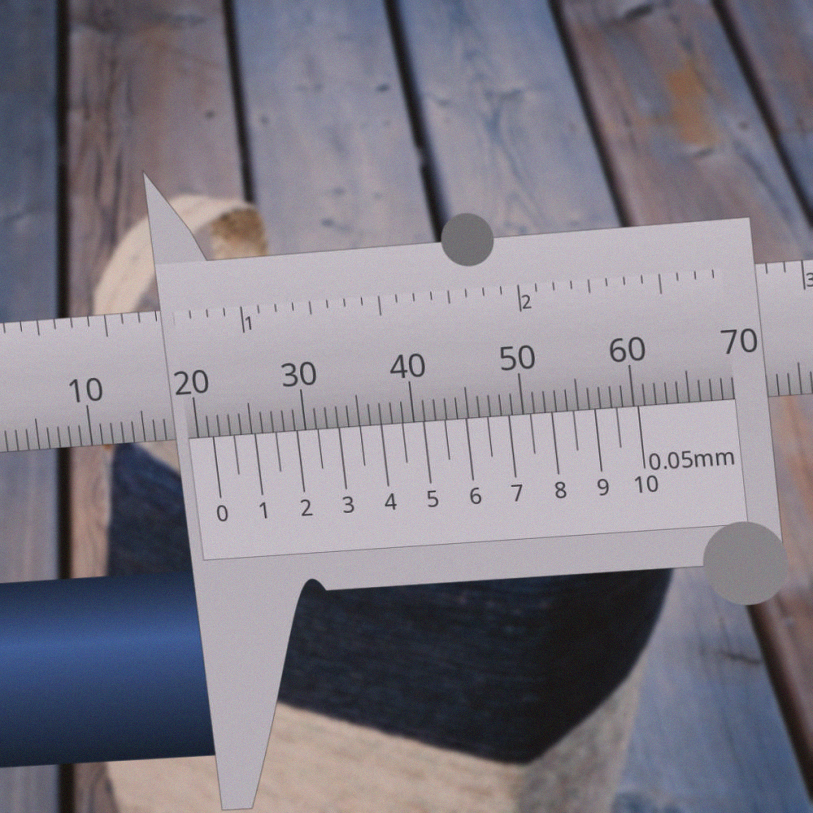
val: mm 21.4
